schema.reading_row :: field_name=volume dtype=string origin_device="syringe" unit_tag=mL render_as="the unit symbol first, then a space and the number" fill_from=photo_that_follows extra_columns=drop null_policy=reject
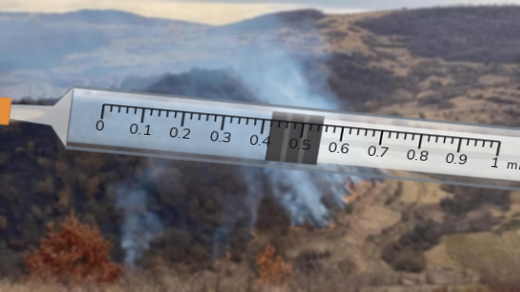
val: mL 0.42
